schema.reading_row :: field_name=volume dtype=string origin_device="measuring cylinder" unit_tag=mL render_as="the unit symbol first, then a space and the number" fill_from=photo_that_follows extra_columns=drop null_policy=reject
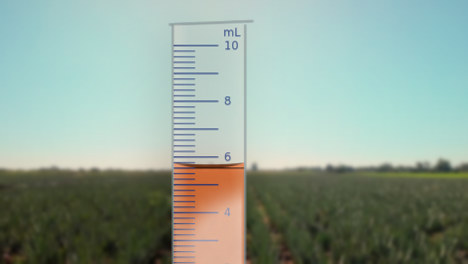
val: mL 5.6
